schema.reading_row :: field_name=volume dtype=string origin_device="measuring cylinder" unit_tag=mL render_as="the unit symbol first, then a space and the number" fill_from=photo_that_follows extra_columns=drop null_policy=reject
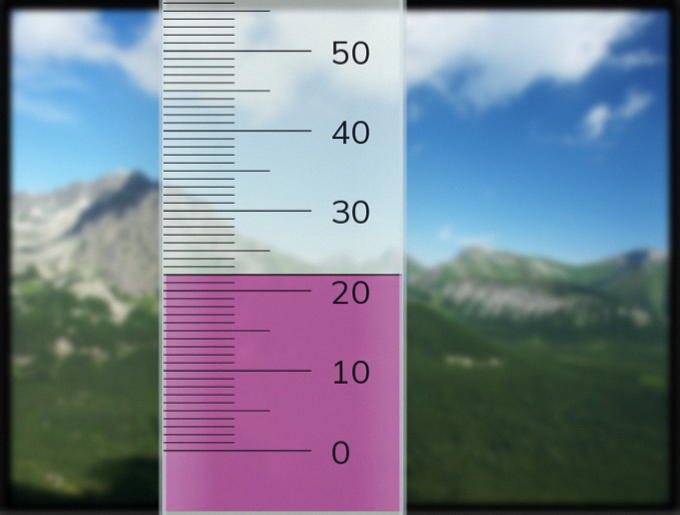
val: mL 22
